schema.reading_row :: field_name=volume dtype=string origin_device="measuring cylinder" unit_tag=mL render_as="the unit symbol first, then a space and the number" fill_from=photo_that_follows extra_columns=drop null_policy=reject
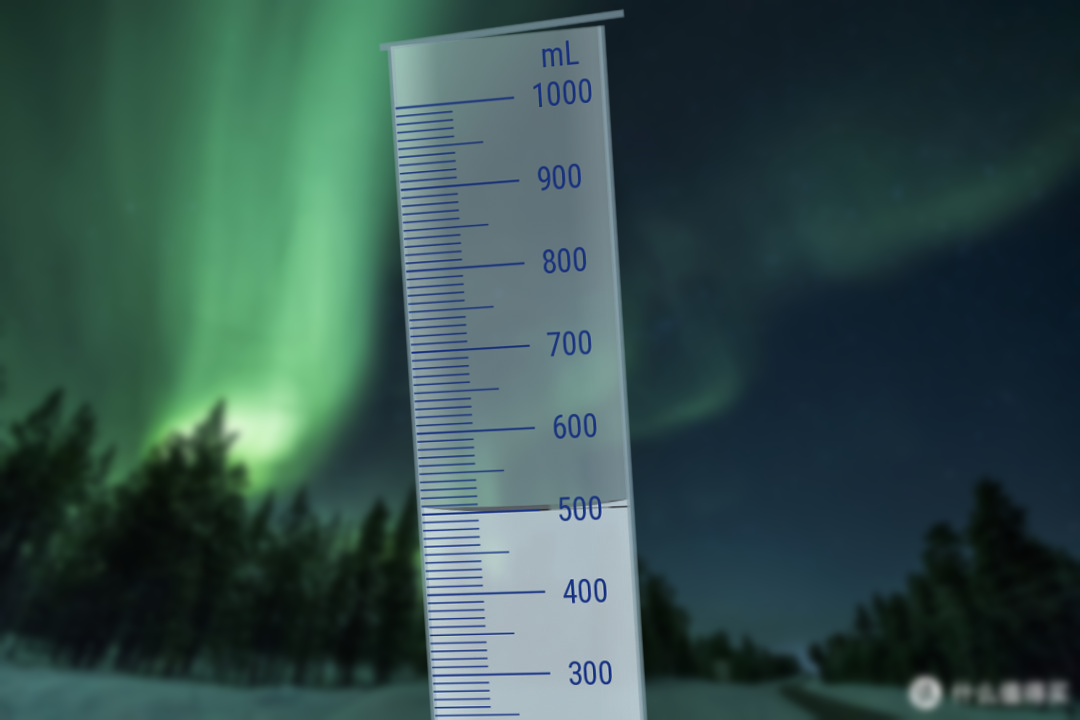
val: mL 500
